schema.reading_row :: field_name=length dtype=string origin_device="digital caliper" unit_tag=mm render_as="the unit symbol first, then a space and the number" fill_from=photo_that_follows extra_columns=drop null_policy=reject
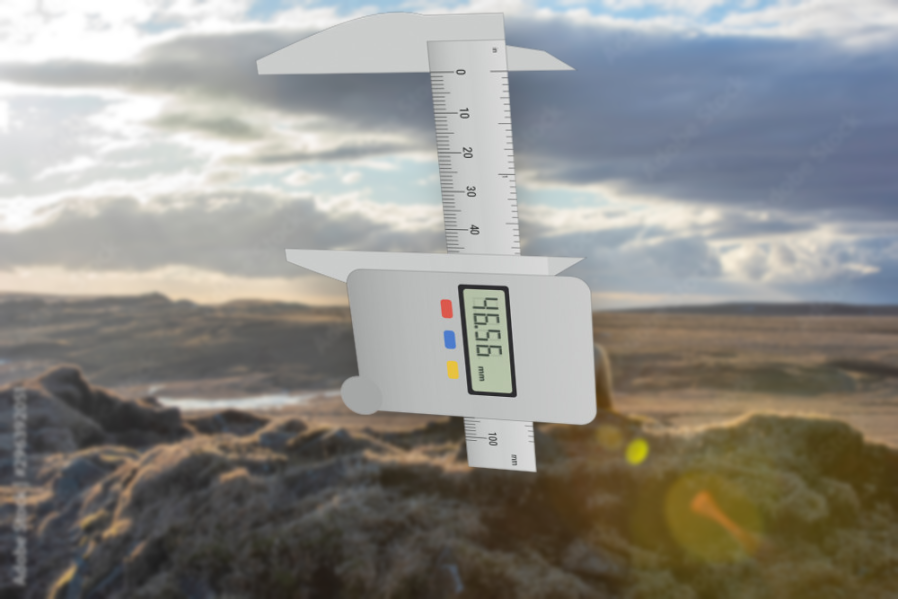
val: mm 46.56
